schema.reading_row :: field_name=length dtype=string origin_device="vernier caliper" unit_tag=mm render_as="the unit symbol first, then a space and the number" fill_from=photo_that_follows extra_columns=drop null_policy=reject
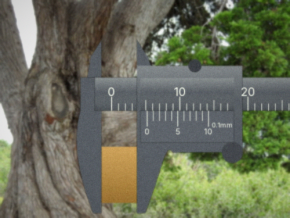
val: mm 5.2
